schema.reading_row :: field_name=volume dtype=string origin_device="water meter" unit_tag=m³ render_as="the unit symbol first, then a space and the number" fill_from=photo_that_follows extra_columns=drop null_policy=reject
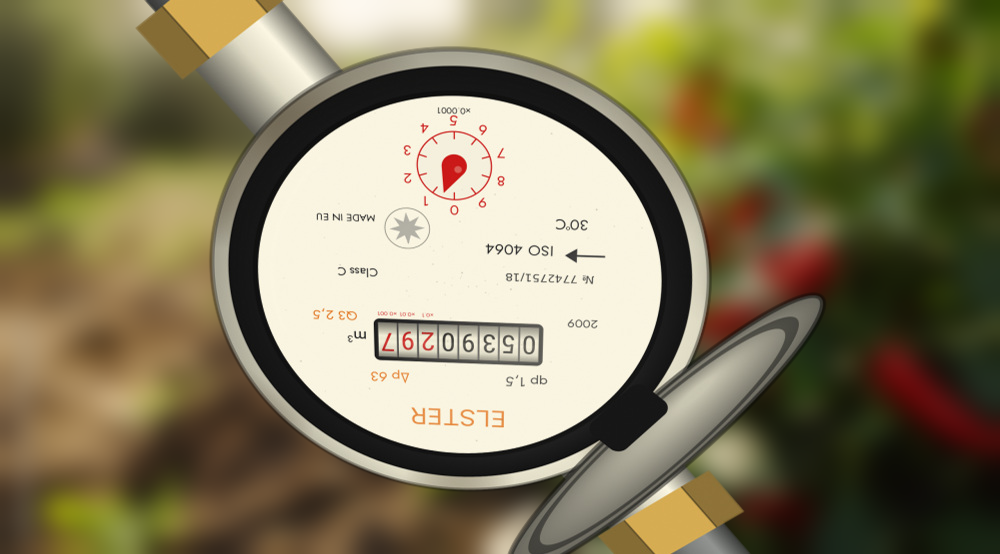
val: m³ 5390.2970
